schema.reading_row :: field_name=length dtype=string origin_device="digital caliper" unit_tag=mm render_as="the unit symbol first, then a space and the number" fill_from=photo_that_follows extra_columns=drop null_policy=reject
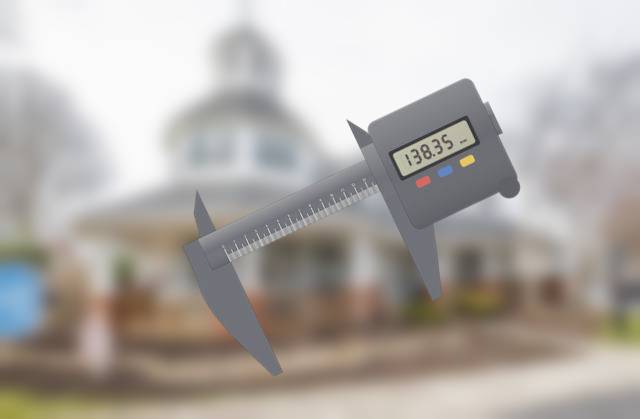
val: mm 138.35
